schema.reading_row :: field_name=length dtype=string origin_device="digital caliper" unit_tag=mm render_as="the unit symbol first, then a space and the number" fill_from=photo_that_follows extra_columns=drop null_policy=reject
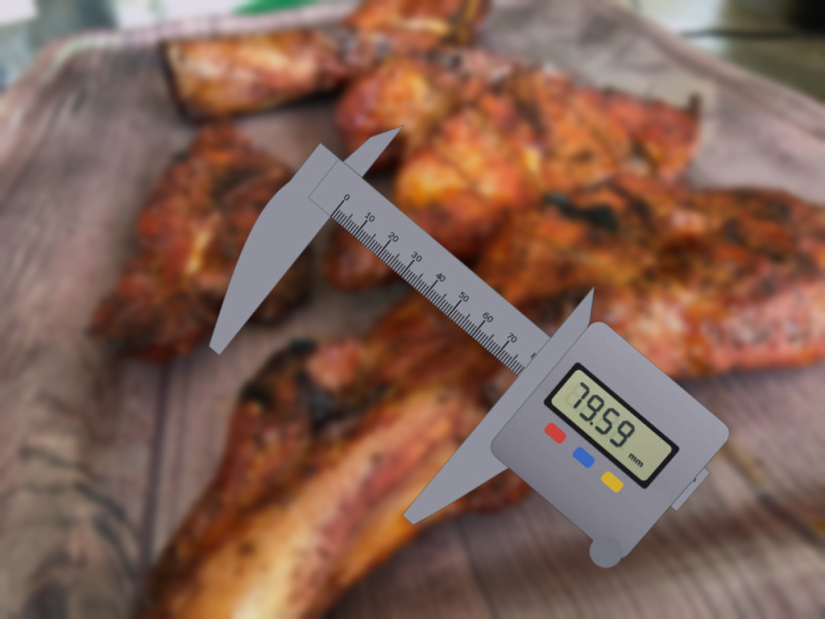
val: mm 79.59
